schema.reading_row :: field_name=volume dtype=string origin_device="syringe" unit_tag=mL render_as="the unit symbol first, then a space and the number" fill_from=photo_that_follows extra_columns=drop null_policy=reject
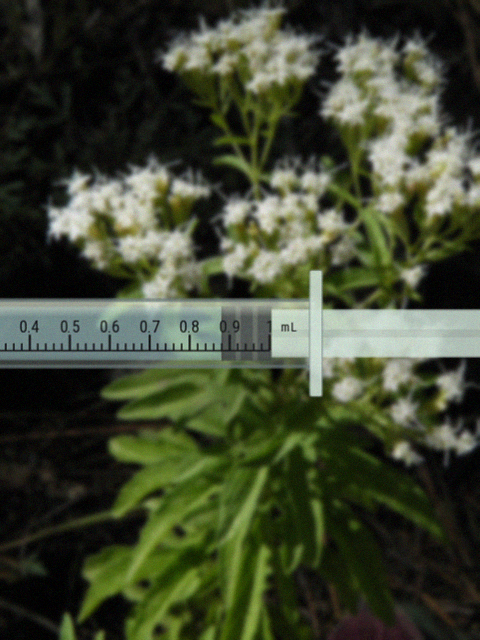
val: mL 0.88
